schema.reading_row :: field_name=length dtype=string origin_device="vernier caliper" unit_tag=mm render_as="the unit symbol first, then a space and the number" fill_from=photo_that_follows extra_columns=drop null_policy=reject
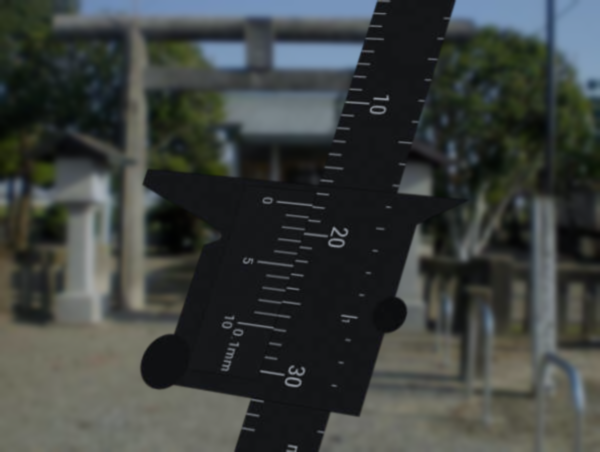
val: mm 17.9
